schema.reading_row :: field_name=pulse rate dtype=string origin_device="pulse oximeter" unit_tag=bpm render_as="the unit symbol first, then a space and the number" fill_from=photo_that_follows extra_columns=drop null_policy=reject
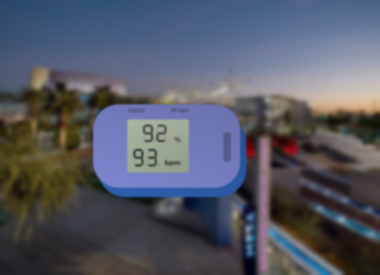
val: bpm 93
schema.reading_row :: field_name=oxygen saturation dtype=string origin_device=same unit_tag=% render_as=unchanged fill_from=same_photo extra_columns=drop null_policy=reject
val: % 92
